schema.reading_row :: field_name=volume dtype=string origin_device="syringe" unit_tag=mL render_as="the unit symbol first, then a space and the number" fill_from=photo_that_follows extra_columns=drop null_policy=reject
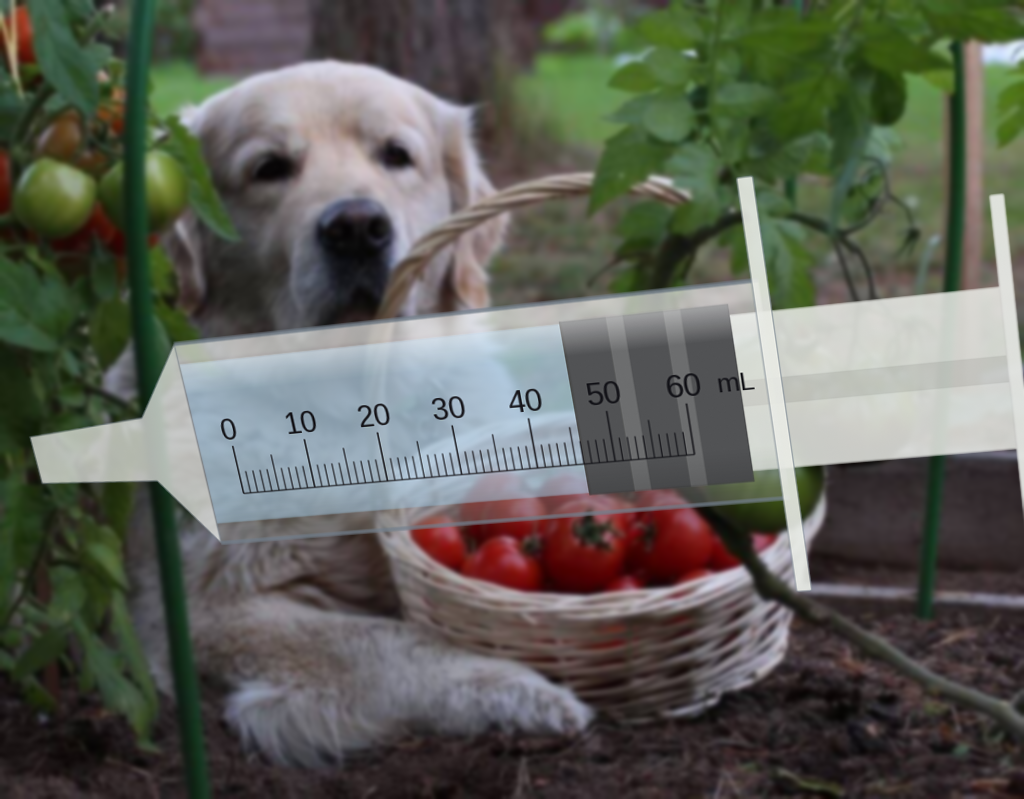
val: mL 46
